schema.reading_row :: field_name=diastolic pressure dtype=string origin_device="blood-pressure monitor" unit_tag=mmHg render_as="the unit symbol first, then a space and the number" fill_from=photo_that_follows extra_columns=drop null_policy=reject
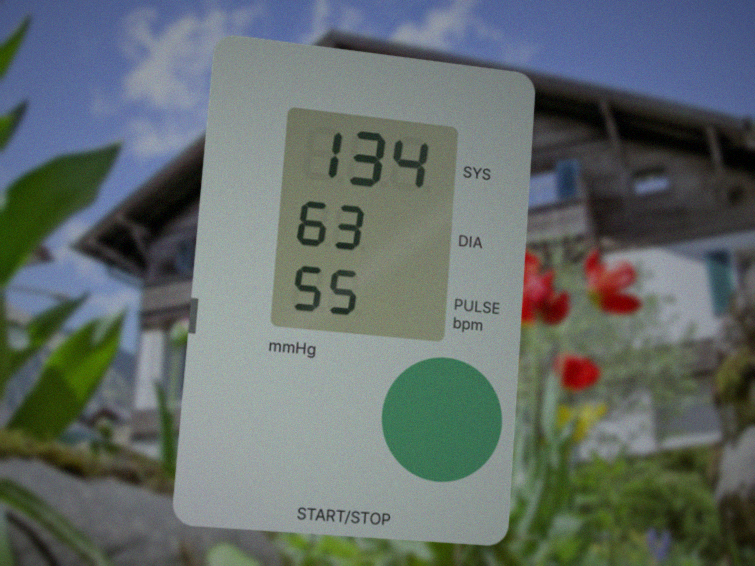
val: mmHg 63
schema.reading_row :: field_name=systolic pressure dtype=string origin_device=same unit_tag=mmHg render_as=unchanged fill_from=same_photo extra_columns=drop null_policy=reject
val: mmHg 134
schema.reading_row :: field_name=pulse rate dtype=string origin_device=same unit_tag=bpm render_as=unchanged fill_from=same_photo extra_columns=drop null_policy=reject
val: bpm 55
